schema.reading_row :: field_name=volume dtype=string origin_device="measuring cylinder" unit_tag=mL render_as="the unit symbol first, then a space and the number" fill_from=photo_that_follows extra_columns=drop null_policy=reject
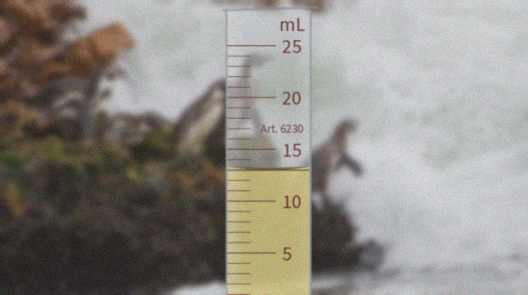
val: mL 13
